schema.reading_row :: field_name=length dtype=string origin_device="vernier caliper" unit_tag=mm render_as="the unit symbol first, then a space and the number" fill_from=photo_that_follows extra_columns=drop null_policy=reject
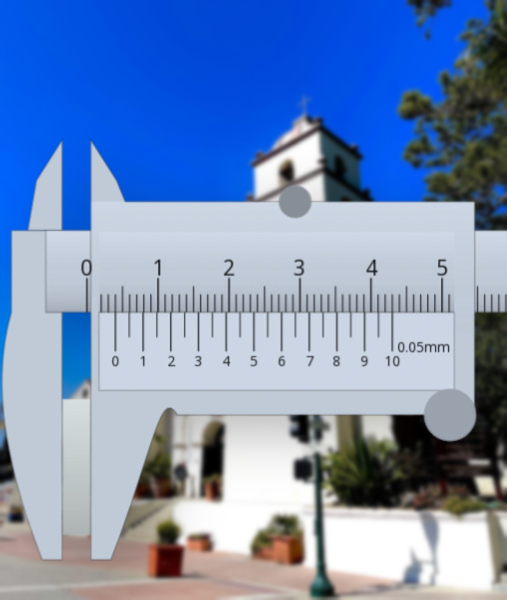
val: mm 4.0
